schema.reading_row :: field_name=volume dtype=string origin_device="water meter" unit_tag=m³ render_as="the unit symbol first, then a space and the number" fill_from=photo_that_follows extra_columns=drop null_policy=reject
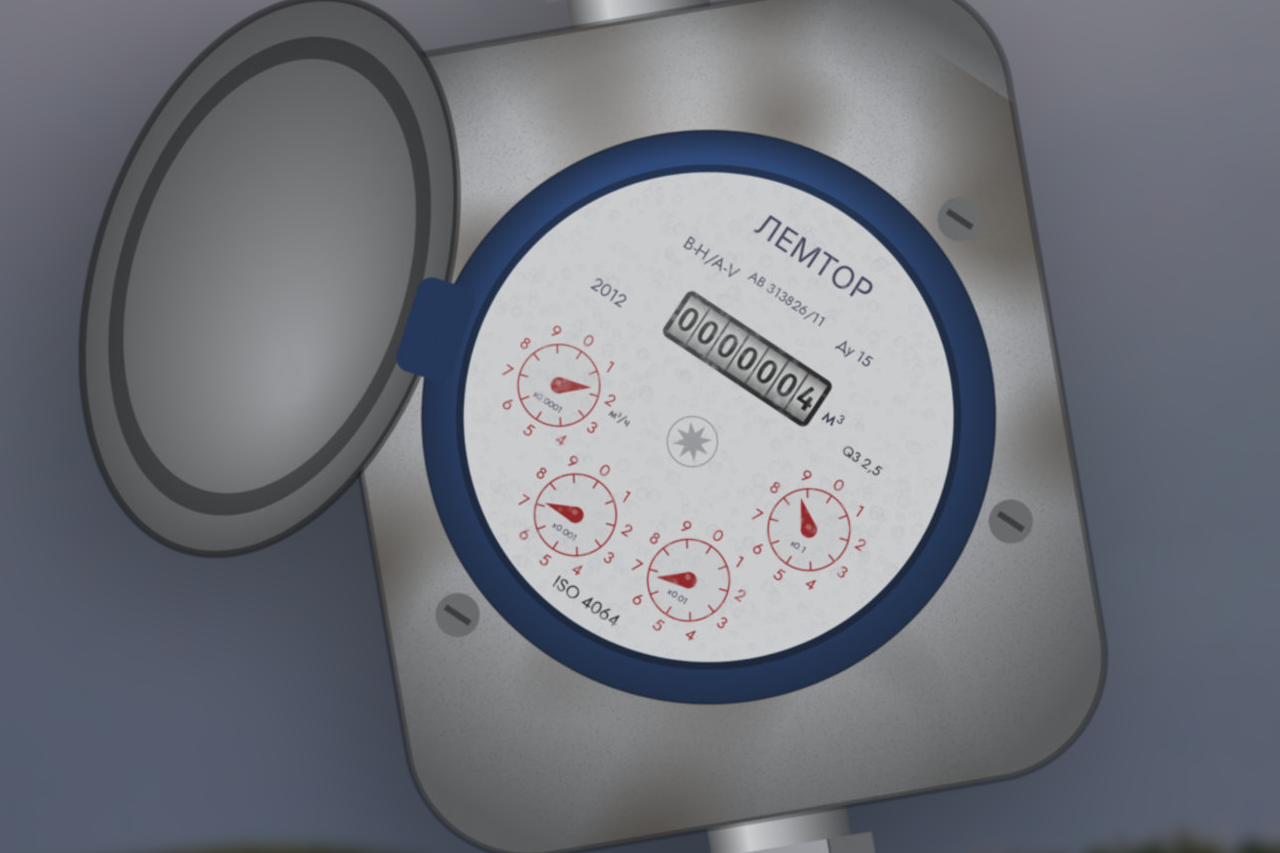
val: m³ 4.8671
